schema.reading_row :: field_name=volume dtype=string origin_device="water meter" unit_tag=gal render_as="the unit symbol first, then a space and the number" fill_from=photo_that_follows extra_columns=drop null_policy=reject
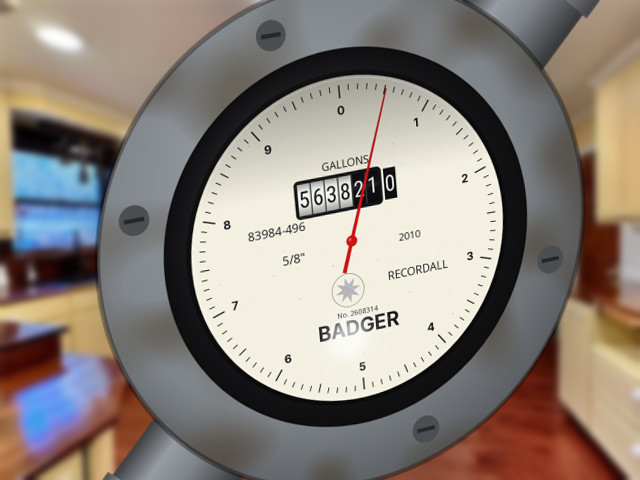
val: gal 5638210.5
